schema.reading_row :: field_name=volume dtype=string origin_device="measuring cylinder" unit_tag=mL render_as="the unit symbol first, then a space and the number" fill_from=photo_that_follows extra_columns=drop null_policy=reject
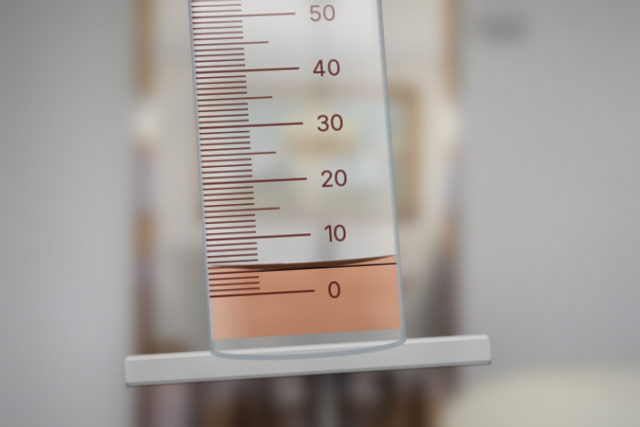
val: mL 4
